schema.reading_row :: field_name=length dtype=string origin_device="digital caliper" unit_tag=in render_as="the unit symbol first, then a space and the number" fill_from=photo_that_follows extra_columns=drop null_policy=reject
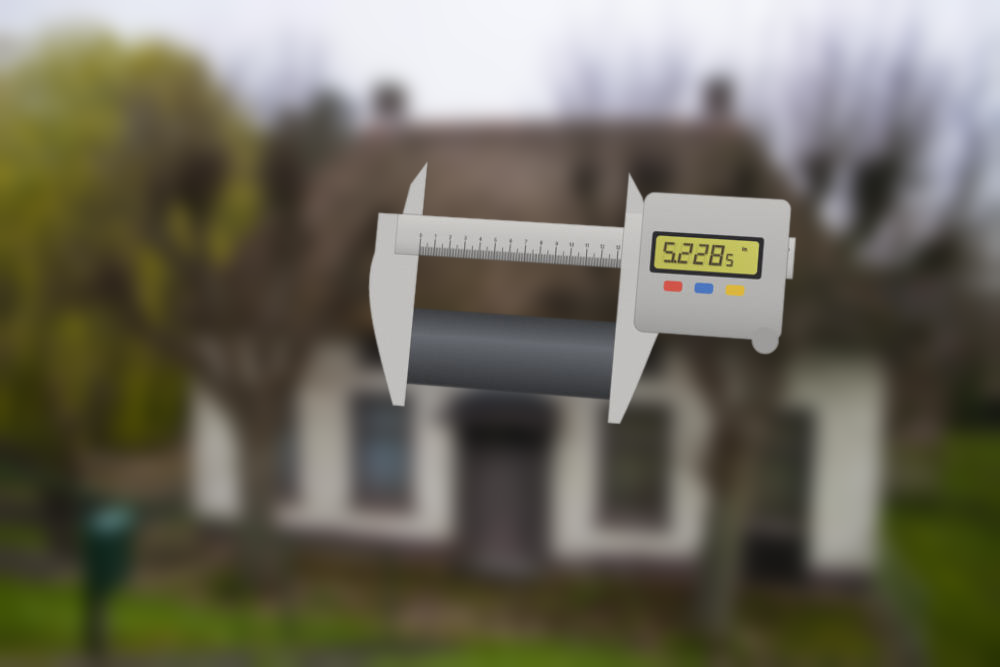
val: in 5.2285
